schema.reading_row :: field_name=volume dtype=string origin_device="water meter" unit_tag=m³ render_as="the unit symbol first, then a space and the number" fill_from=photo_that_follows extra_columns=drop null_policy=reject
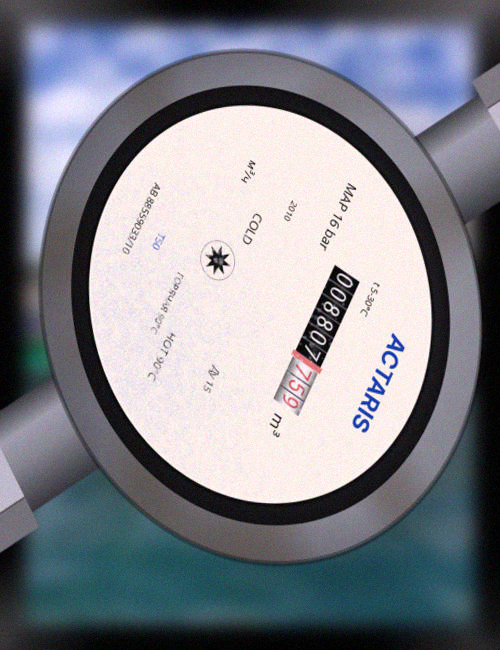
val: m³ 8807.759
